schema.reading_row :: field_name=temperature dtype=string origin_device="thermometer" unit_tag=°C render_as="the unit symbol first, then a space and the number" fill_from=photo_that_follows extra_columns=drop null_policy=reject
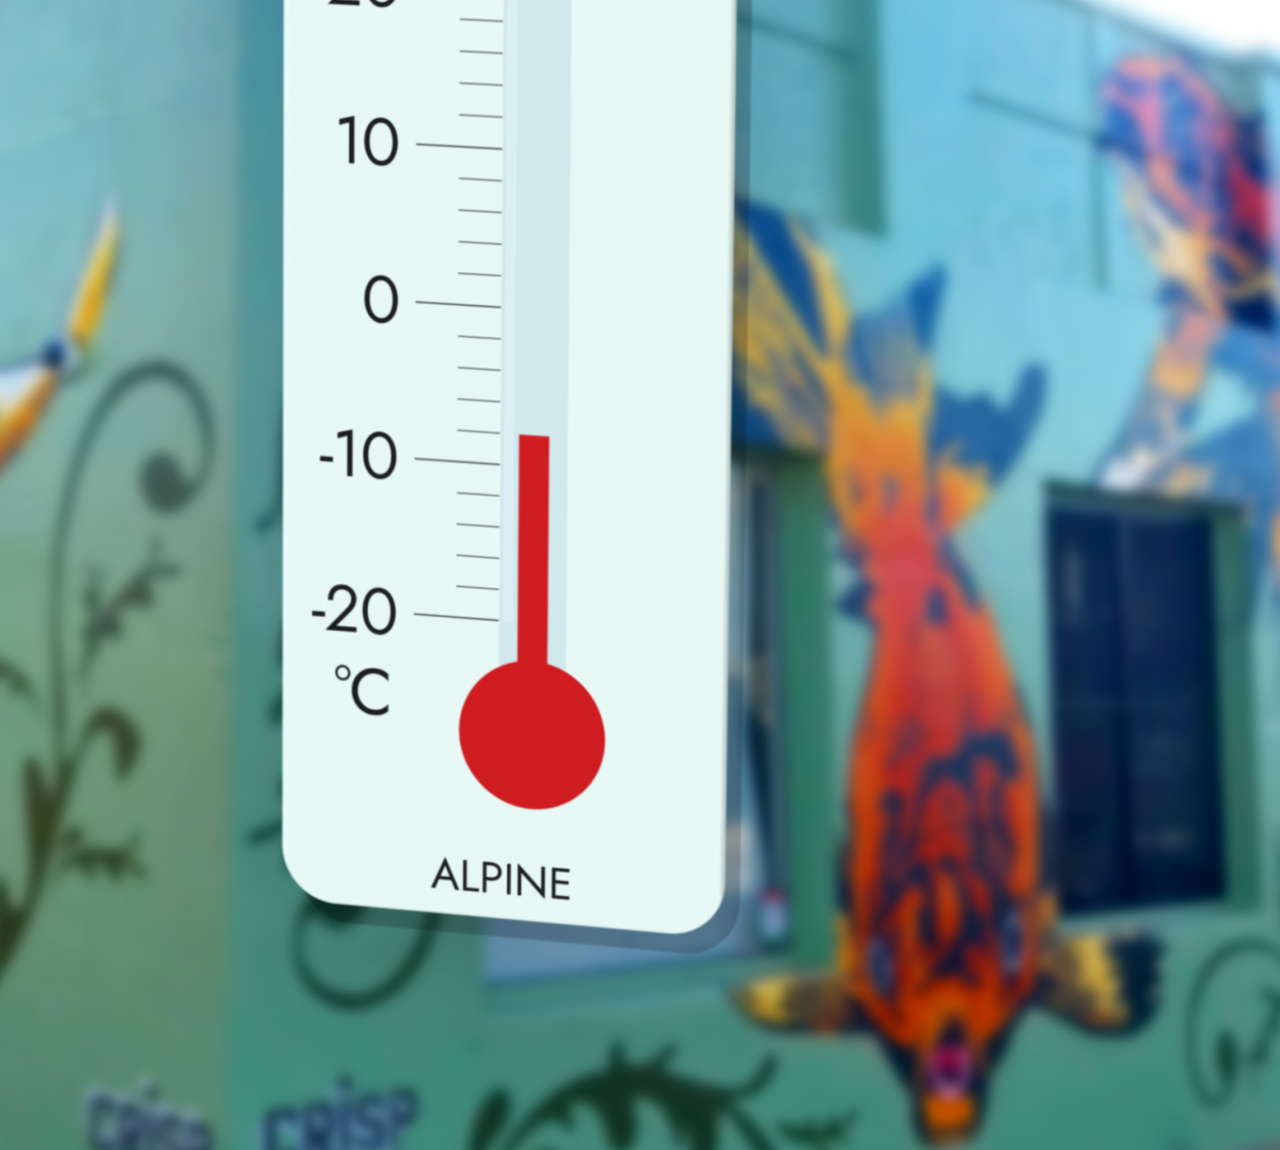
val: °C -8
